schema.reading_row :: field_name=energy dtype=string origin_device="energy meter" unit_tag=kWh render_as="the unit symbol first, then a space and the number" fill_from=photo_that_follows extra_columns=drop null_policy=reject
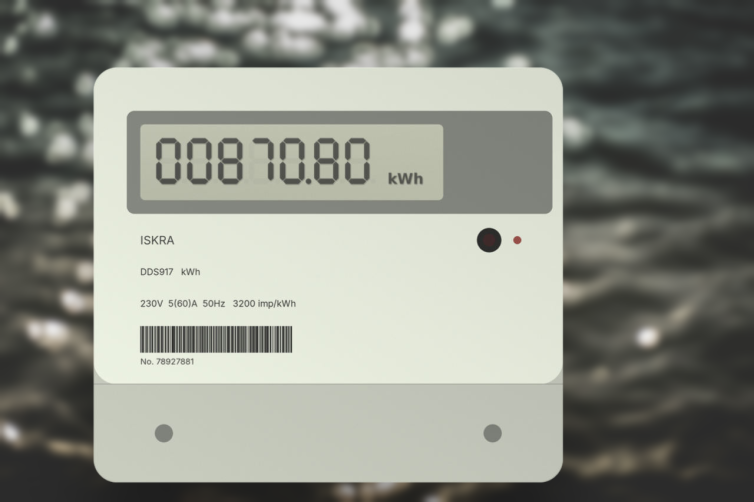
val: kWh 870.80
